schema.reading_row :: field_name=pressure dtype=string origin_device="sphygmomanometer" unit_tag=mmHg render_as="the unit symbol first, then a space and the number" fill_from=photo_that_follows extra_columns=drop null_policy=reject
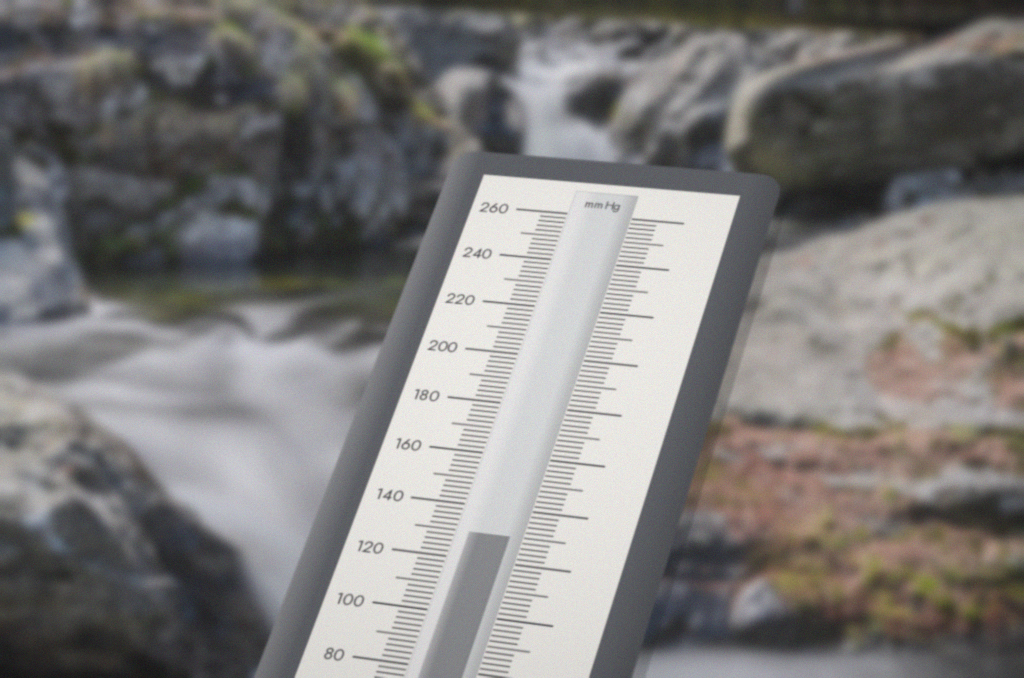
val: mmHg 130
